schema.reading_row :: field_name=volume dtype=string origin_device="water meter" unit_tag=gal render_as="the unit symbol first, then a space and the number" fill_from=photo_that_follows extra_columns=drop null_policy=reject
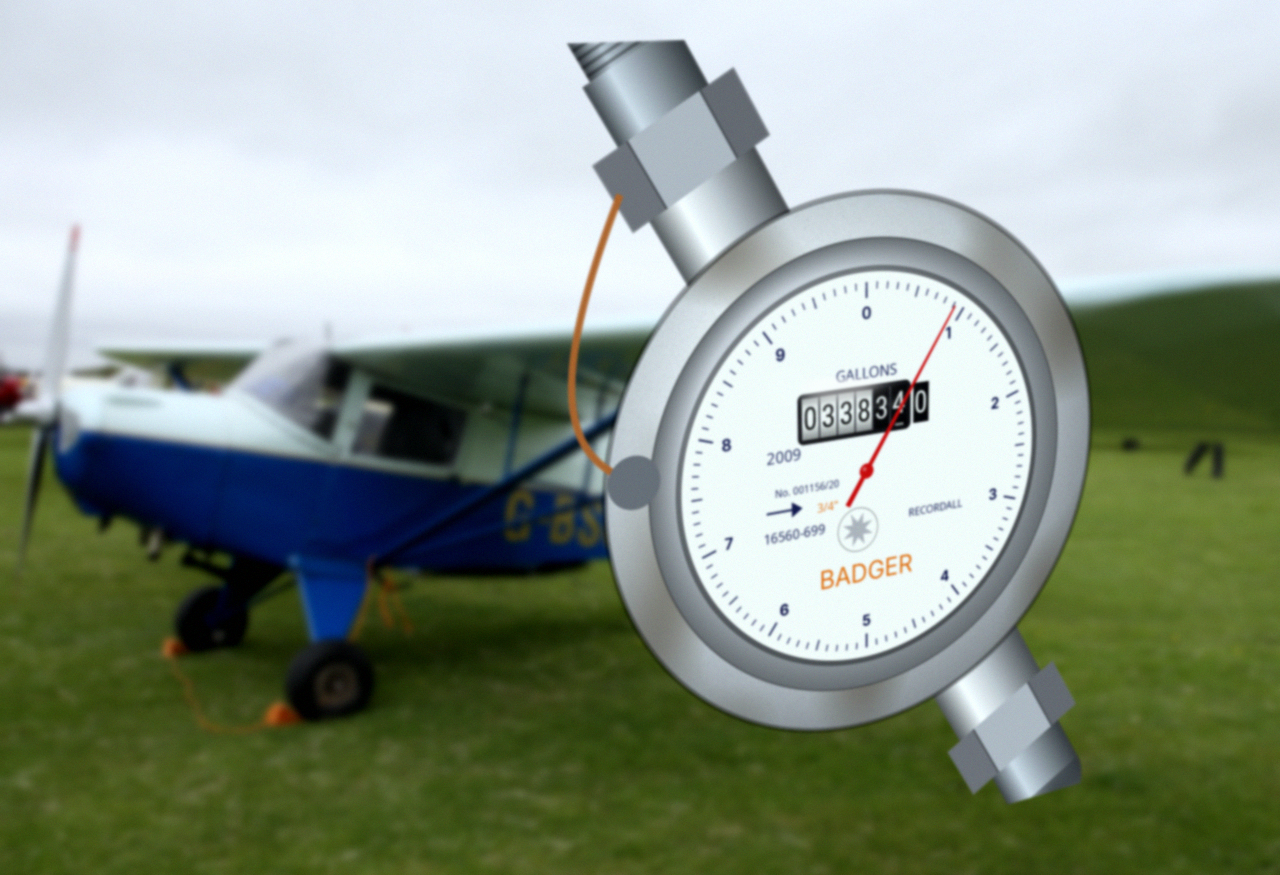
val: gal 338340.9
